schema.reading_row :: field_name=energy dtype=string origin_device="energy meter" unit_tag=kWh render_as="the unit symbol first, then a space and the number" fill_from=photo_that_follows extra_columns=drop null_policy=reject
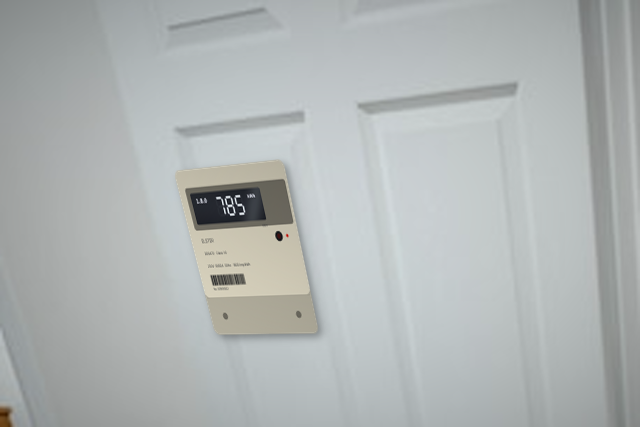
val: kWh 785
